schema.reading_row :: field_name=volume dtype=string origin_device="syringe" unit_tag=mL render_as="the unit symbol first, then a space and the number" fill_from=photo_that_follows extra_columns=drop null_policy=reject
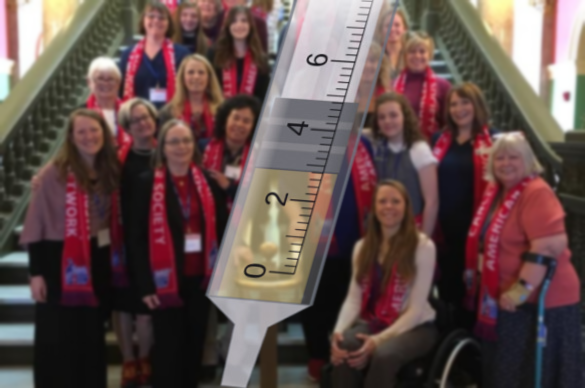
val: mL 2.8
